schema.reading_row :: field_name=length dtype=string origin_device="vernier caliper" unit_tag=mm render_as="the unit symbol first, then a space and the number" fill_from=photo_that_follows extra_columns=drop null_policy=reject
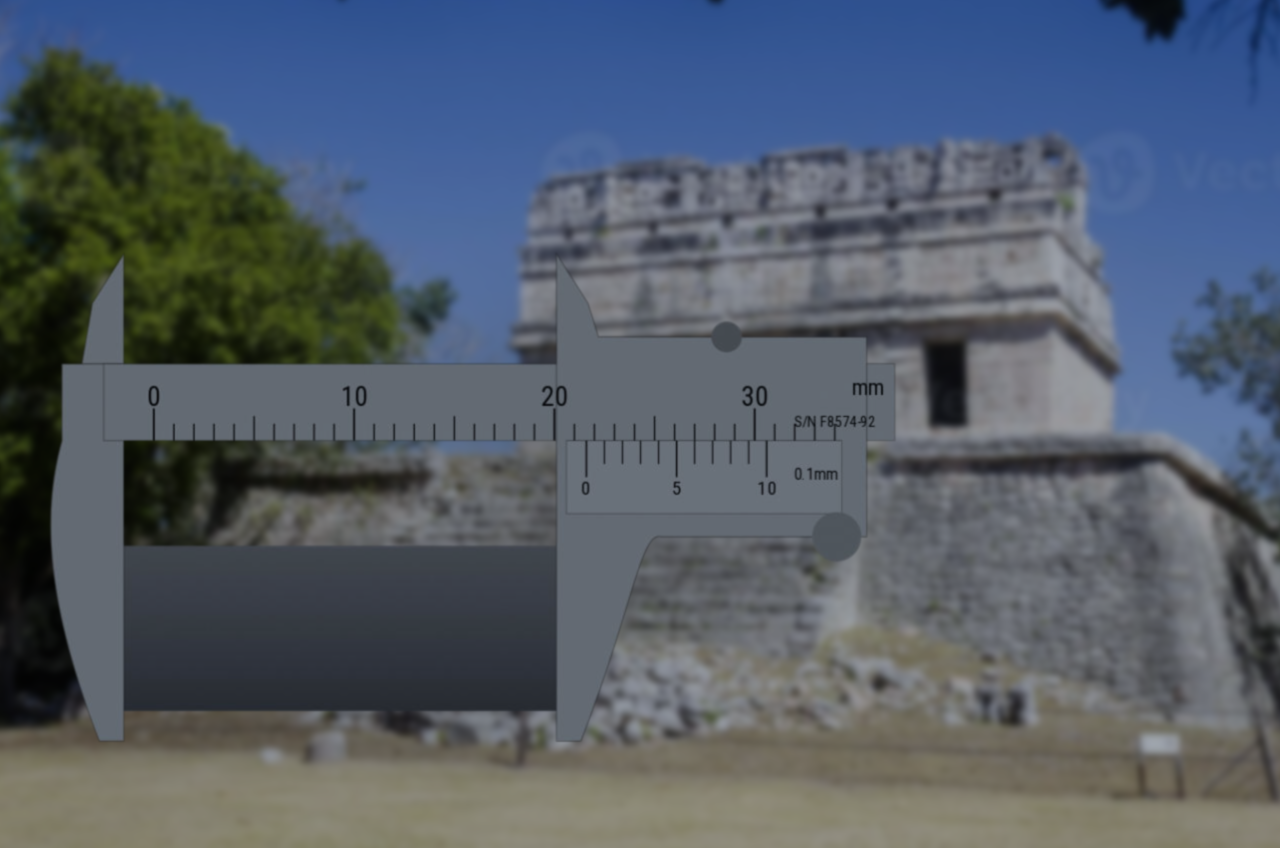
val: mm 21.6
